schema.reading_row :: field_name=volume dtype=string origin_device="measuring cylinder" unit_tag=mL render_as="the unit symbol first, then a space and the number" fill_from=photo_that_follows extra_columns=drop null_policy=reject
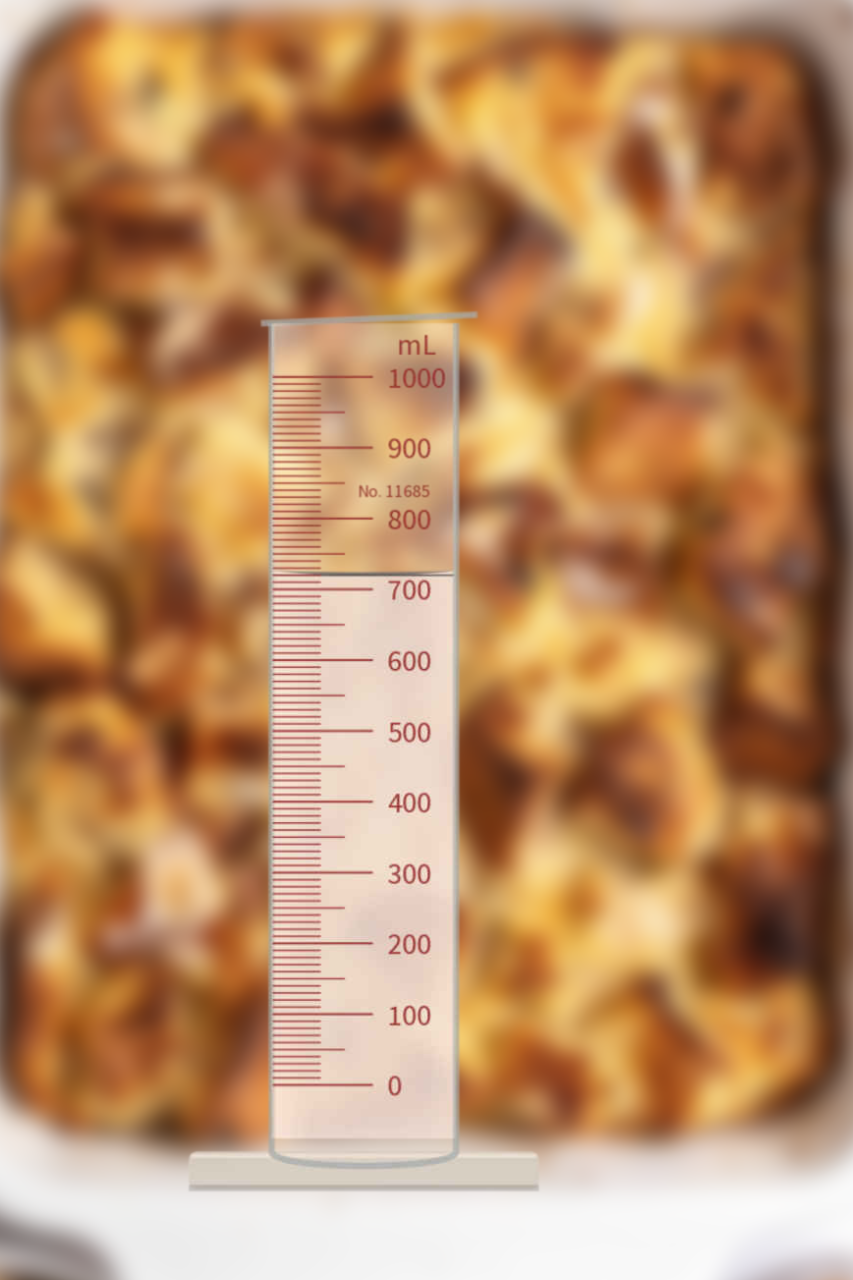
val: mL 720
